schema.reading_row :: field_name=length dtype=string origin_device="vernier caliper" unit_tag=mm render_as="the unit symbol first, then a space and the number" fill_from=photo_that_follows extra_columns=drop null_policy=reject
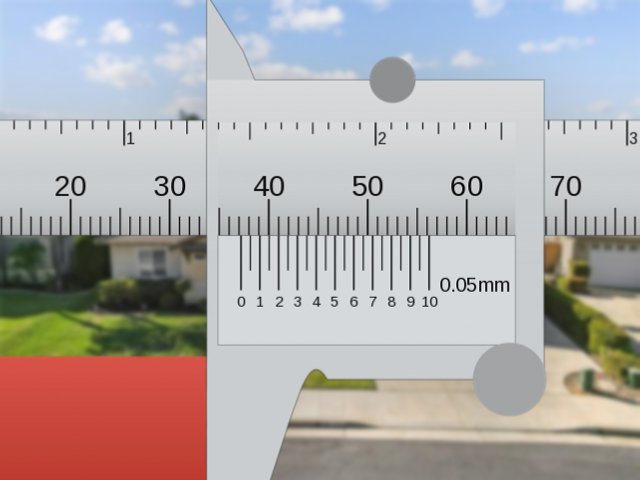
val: mm 37.2
